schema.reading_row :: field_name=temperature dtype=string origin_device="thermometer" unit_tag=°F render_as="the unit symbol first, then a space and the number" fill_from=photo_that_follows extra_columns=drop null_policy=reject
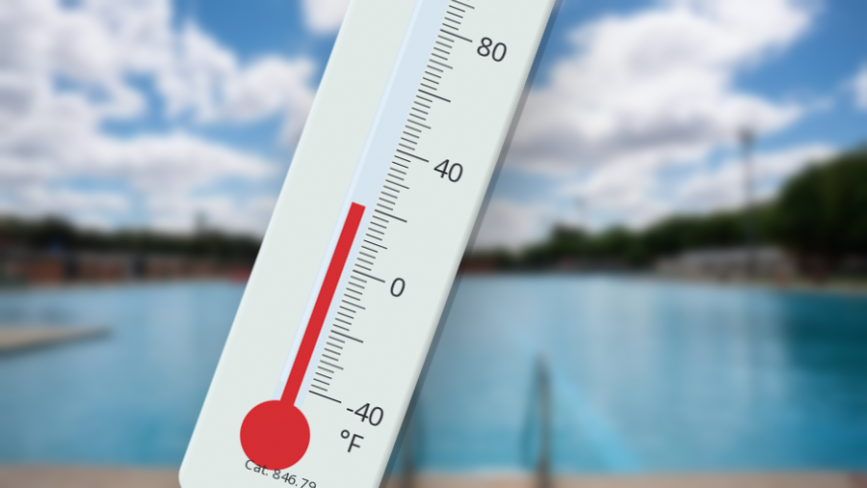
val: °F 20
